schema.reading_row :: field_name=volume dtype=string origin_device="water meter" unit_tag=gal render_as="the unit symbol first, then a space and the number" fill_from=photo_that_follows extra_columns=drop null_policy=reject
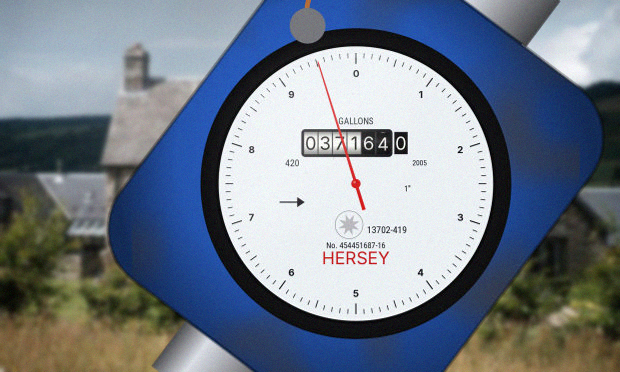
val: gal 371639.5
